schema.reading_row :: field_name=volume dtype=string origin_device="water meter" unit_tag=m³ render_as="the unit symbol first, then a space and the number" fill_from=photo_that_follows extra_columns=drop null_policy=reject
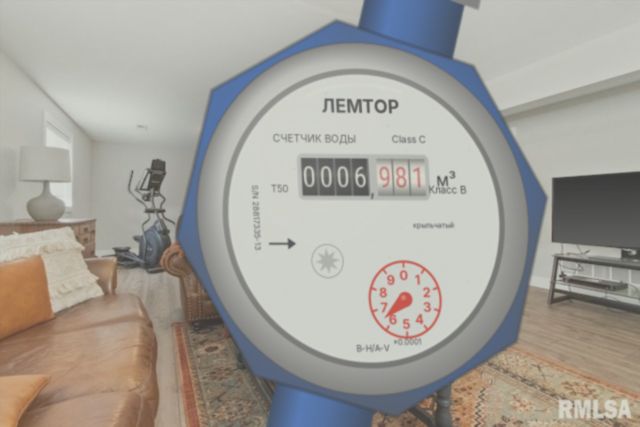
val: m³ 6.9816
